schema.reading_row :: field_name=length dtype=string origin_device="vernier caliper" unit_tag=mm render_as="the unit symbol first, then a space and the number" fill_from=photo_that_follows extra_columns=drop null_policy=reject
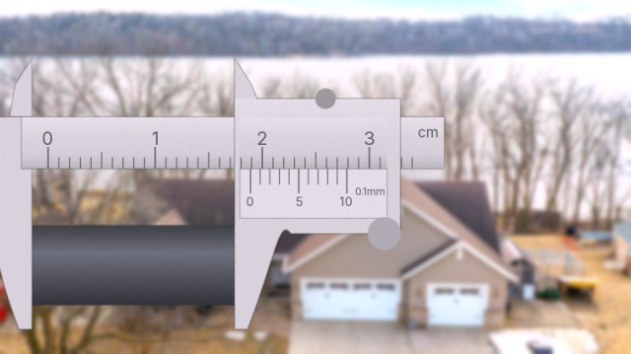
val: mm 18.9
